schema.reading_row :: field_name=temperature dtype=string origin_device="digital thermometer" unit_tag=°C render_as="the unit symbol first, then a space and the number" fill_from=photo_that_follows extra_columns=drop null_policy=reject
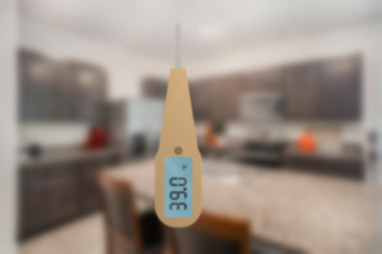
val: °C 39.0
